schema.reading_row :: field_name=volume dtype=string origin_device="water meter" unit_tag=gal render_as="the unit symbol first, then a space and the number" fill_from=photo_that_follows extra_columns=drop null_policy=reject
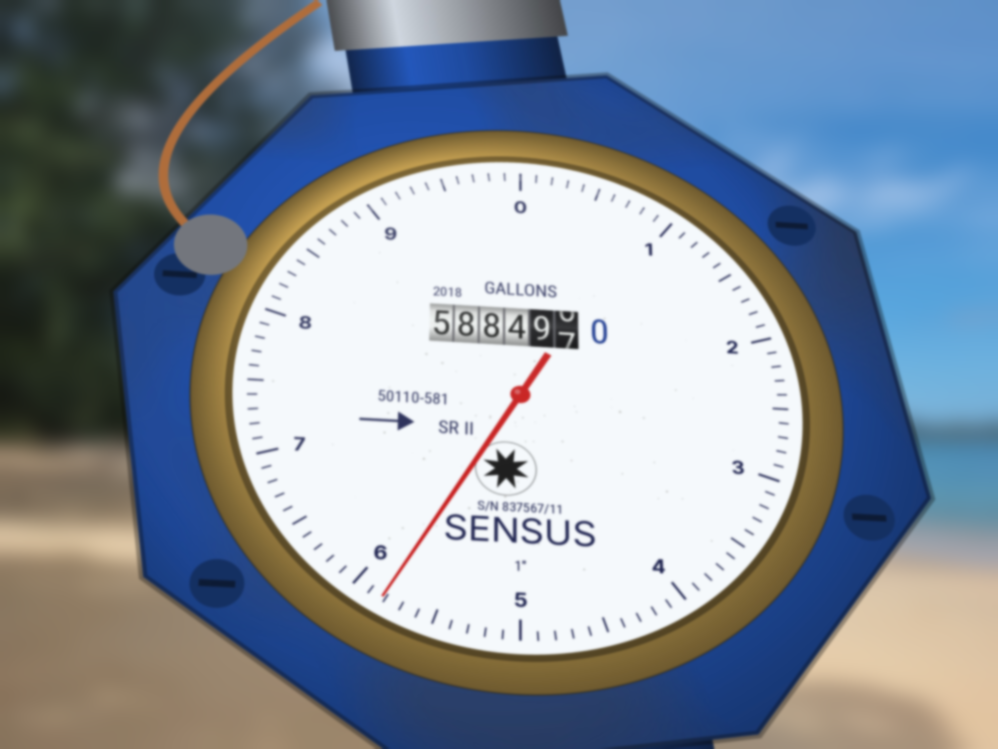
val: gal 5884965.8
